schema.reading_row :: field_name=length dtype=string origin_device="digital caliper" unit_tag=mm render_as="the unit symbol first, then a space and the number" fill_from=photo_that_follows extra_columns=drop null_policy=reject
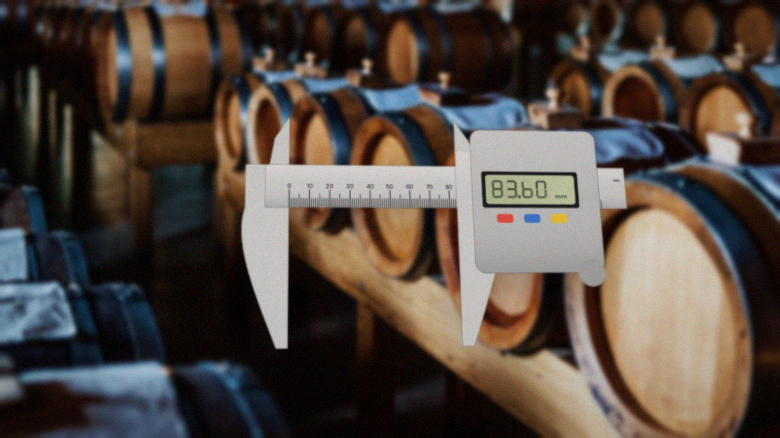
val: mm 83.60
